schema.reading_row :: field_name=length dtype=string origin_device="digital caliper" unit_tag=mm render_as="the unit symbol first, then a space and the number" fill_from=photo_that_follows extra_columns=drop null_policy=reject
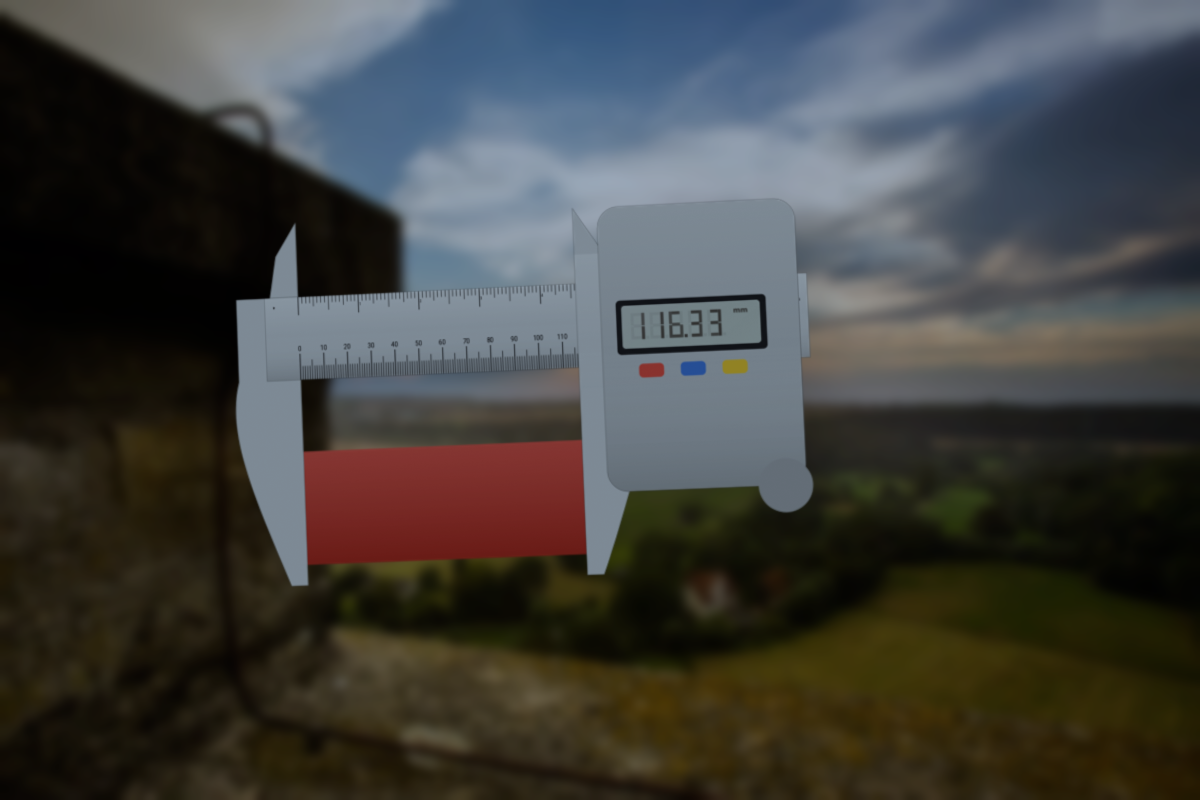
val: mm 116.33
